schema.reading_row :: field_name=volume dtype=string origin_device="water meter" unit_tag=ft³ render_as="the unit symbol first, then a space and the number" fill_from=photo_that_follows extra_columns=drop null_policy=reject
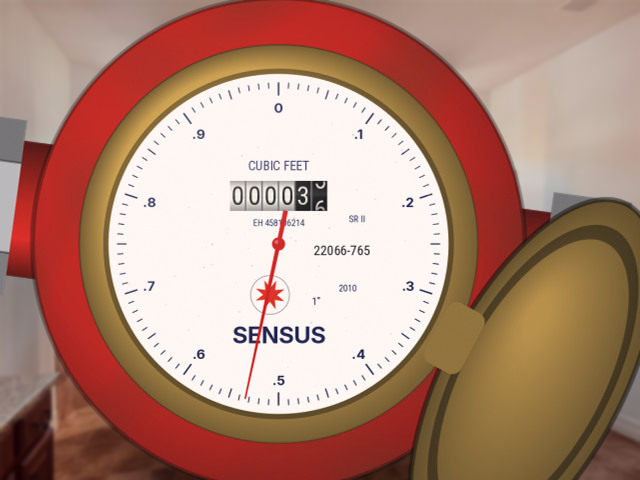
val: ft³ 35.53
